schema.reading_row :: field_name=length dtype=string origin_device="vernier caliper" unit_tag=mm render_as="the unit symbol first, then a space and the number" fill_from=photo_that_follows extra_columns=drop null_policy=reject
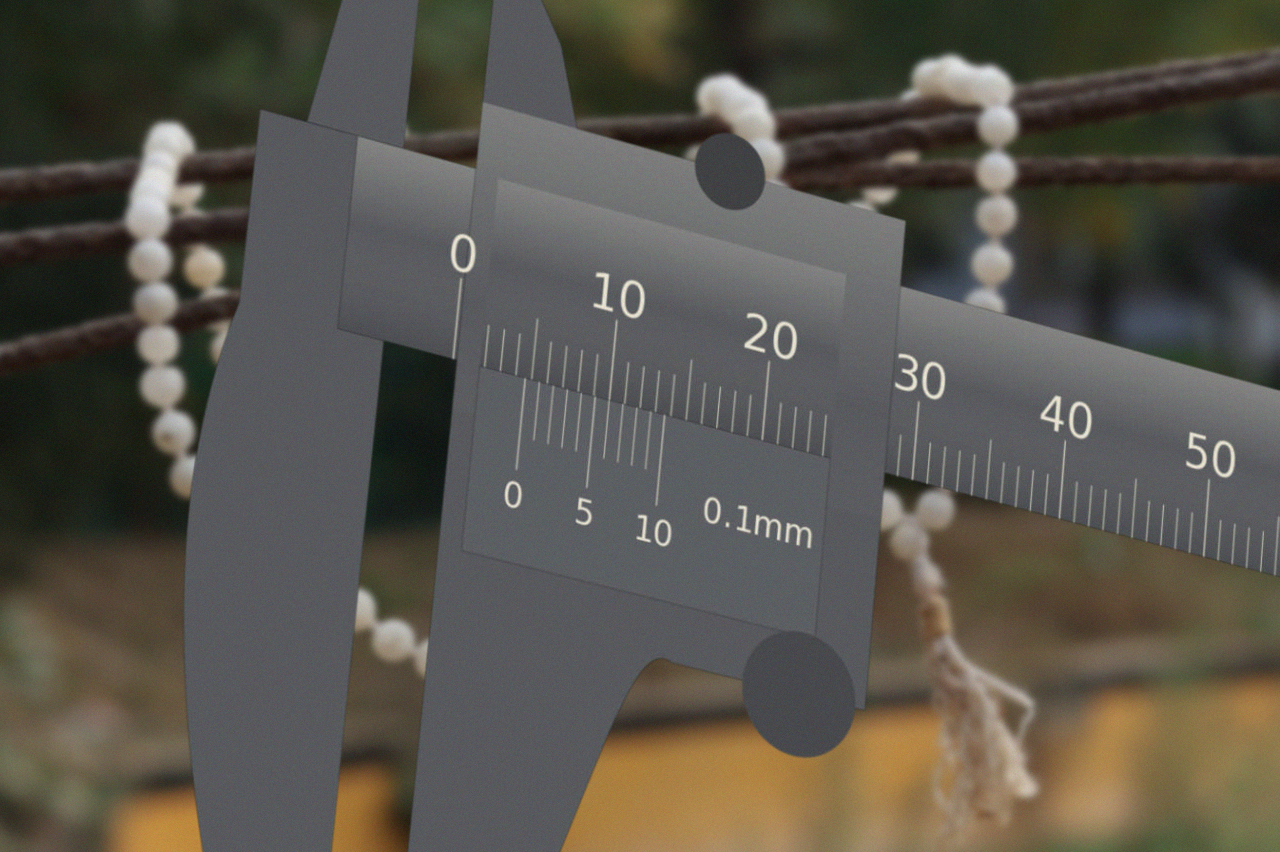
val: mm 4.6
